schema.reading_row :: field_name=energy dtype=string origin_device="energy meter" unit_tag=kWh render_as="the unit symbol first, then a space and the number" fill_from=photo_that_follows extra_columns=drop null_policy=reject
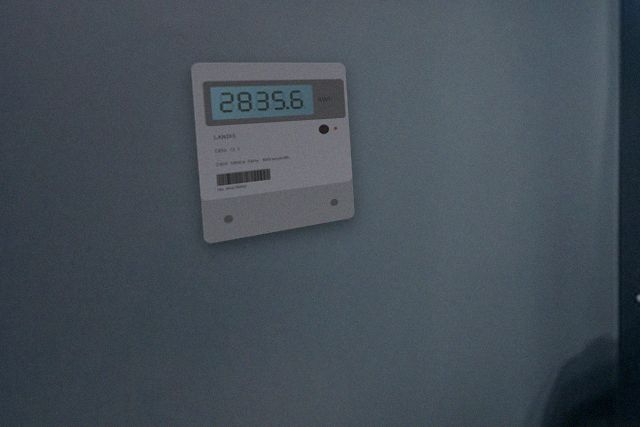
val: kWh 2835.6
